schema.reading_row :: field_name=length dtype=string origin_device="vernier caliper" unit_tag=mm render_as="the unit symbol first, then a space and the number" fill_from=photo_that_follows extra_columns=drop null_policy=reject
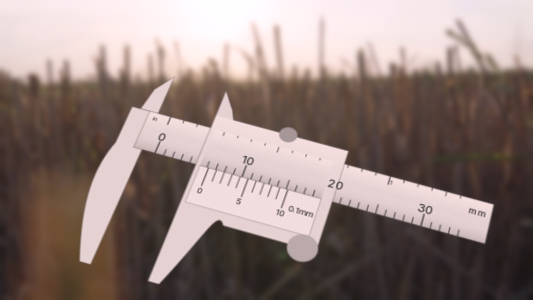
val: mm 6.2
